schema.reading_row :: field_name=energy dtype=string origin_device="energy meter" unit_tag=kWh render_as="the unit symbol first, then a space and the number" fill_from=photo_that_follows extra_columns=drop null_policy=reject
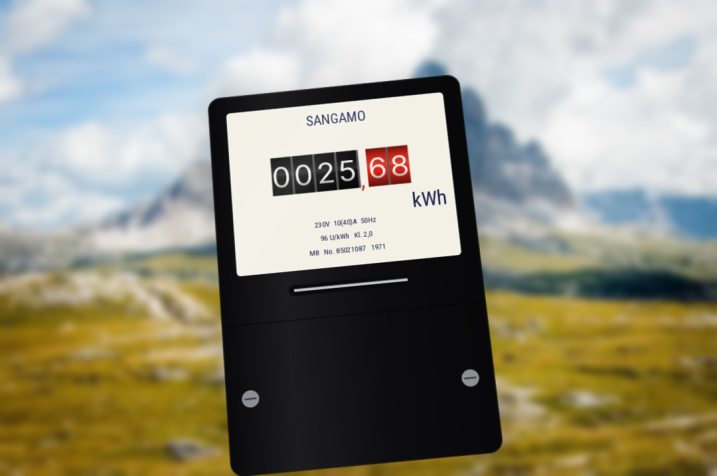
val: kWh 25.68
